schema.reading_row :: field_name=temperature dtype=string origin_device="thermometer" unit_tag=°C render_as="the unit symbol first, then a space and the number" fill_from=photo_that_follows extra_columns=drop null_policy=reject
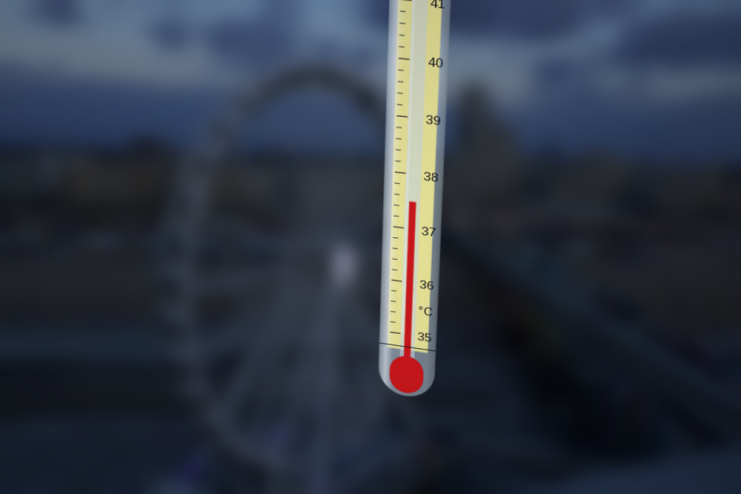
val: °C 37.5
